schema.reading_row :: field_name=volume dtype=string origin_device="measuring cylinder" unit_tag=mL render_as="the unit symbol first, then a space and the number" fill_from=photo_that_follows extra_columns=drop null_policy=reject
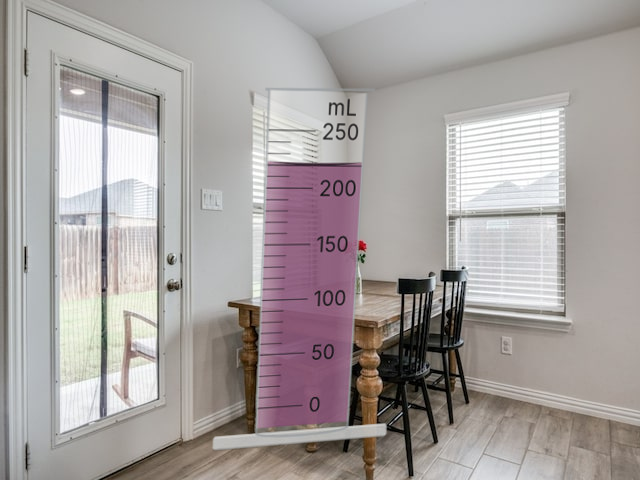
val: mL 220
